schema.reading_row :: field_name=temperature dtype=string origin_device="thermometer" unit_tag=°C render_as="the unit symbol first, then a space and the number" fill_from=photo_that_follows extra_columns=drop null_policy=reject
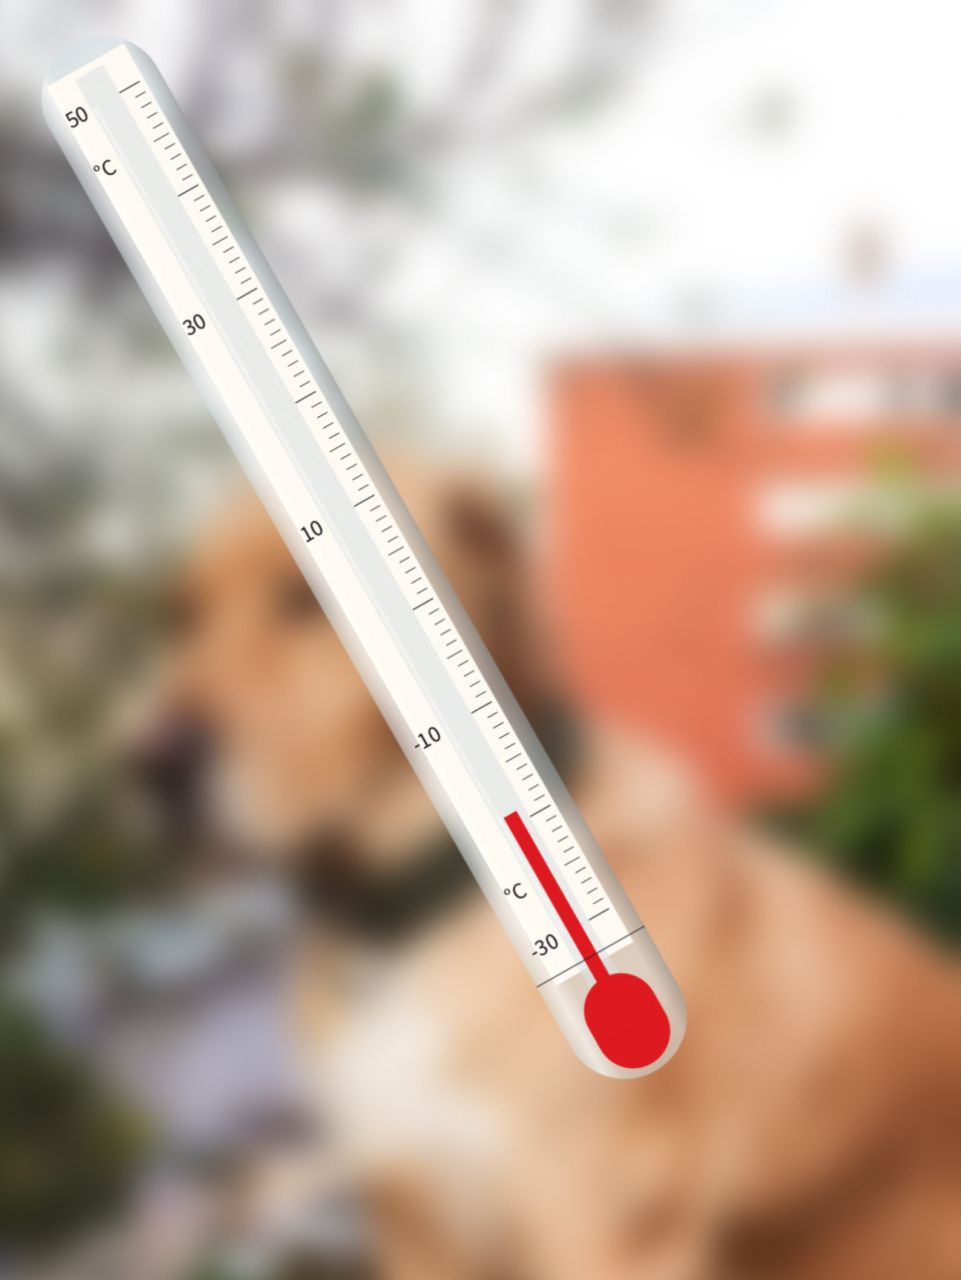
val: °C -19
